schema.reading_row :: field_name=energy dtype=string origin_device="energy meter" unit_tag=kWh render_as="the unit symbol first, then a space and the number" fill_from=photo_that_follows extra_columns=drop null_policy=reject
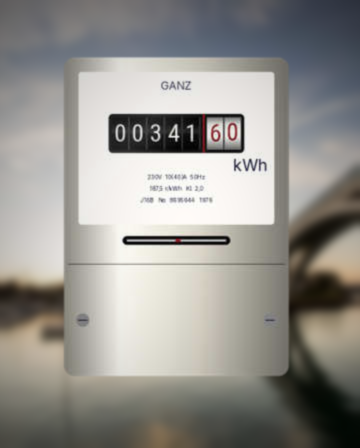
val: kWh 341.60
